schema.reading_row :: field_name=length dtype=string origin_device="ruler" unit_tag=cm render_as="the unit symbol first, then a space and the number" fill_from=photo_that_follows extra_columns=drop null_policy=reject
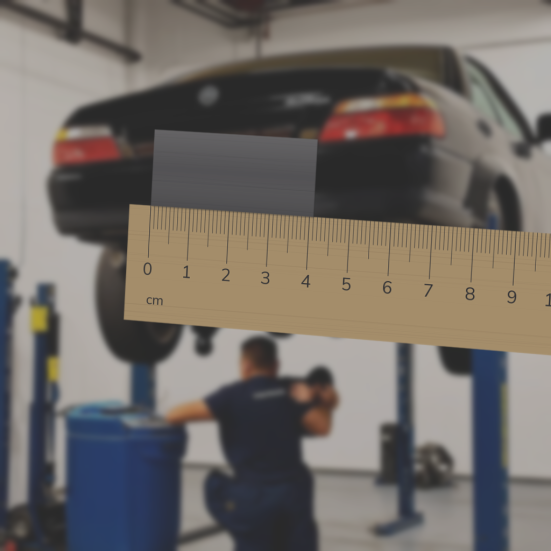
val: cm 4.1
